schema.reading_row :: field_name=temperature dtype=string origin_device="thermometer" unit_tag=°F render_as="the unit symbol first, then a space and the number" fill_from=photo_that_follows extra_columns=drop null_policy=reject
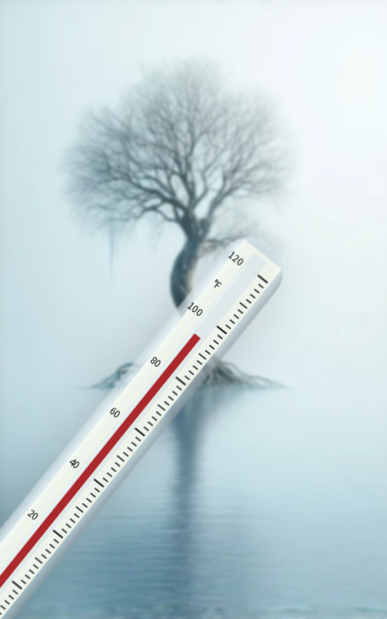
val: °F 94
